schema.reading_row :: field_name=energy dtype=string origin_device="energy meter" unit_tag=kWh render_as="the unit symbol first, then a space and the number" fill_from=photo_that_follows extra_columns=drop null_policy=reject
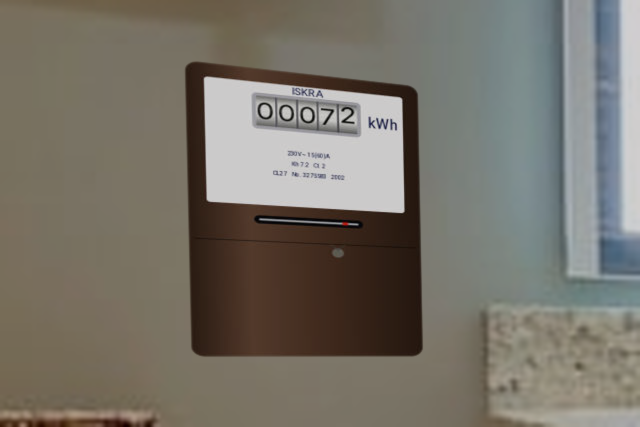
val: kWh 72
